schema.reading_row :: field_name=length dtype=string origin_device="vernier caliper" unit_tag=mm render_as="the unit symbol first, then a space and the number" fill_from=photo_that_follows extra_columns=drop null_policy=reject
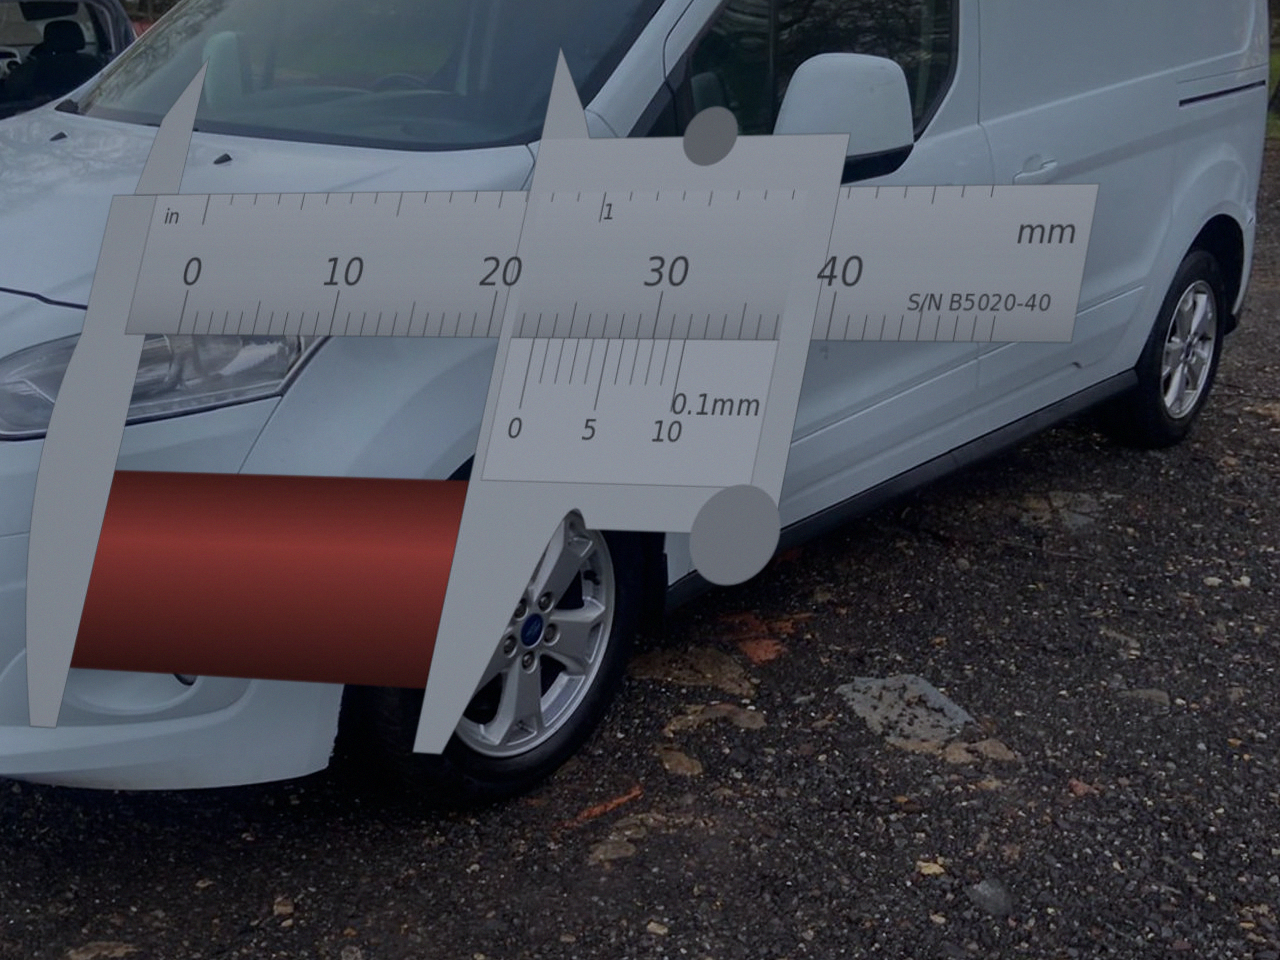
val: mm 22.9
